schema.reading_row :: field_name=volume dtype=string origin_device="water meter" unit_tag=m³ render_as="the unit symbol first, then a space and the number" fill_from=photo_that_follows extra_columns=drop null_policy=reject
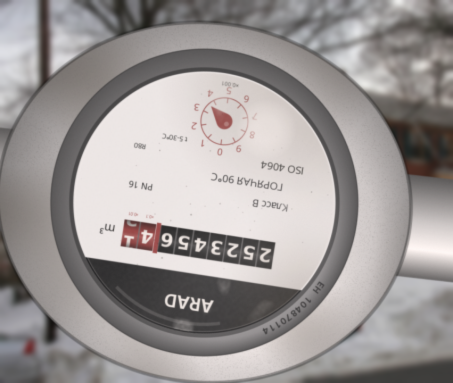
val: m³ 2523456.413
